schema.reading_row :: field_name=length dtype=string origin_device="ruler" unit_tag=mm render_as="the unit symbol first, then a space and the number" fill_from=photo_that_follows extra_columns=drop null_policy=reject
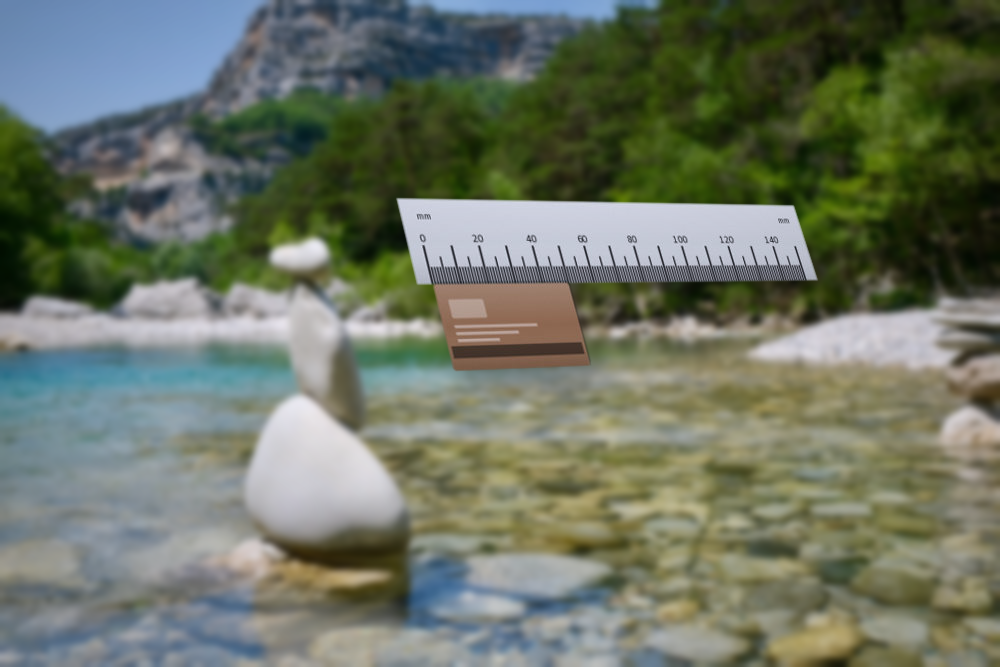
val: mm 50
